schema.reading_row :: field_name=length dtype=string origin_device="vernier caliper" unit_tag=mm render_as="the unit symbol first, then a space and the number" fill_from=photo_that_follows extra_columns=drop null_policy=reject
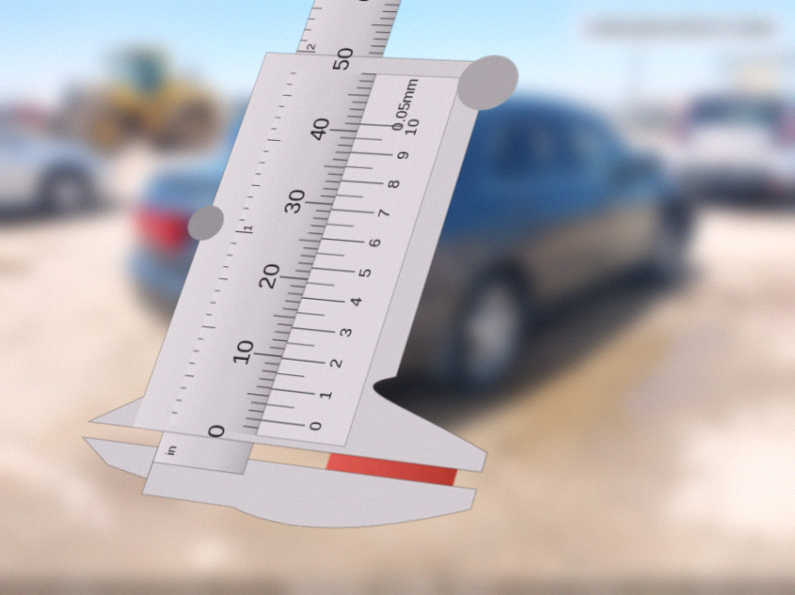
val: mm 2.0
